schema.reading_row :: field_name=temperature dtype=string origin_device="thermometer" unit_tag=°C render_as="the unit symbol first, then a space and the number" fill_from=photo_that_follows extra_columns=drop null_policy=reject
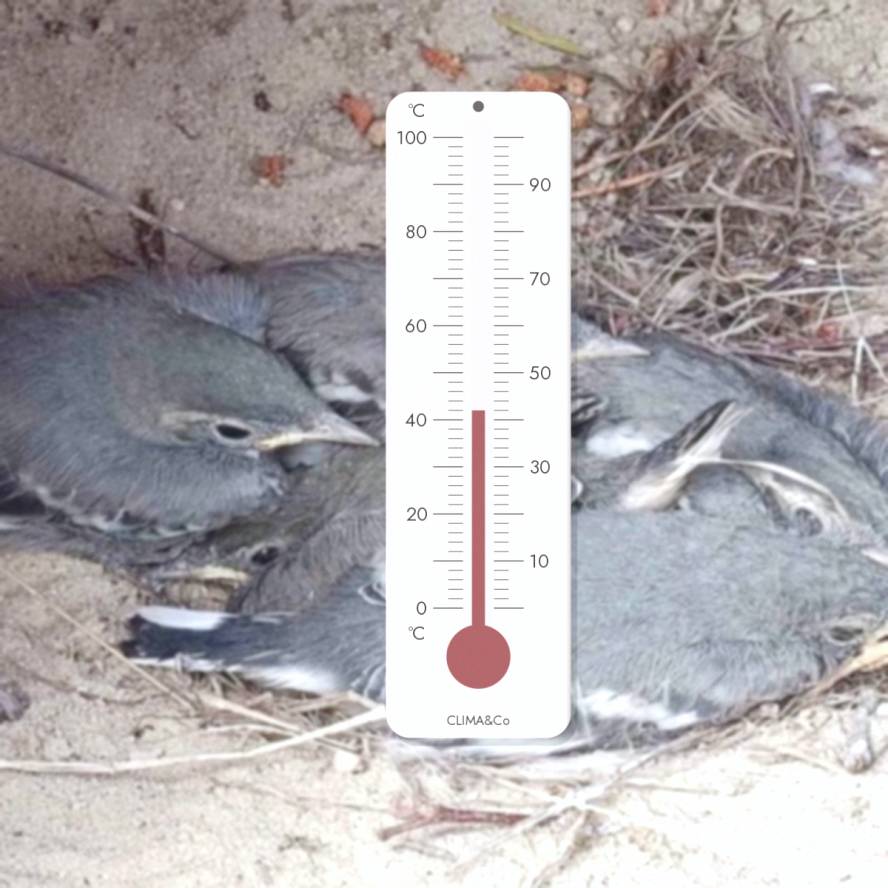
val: °C 42
